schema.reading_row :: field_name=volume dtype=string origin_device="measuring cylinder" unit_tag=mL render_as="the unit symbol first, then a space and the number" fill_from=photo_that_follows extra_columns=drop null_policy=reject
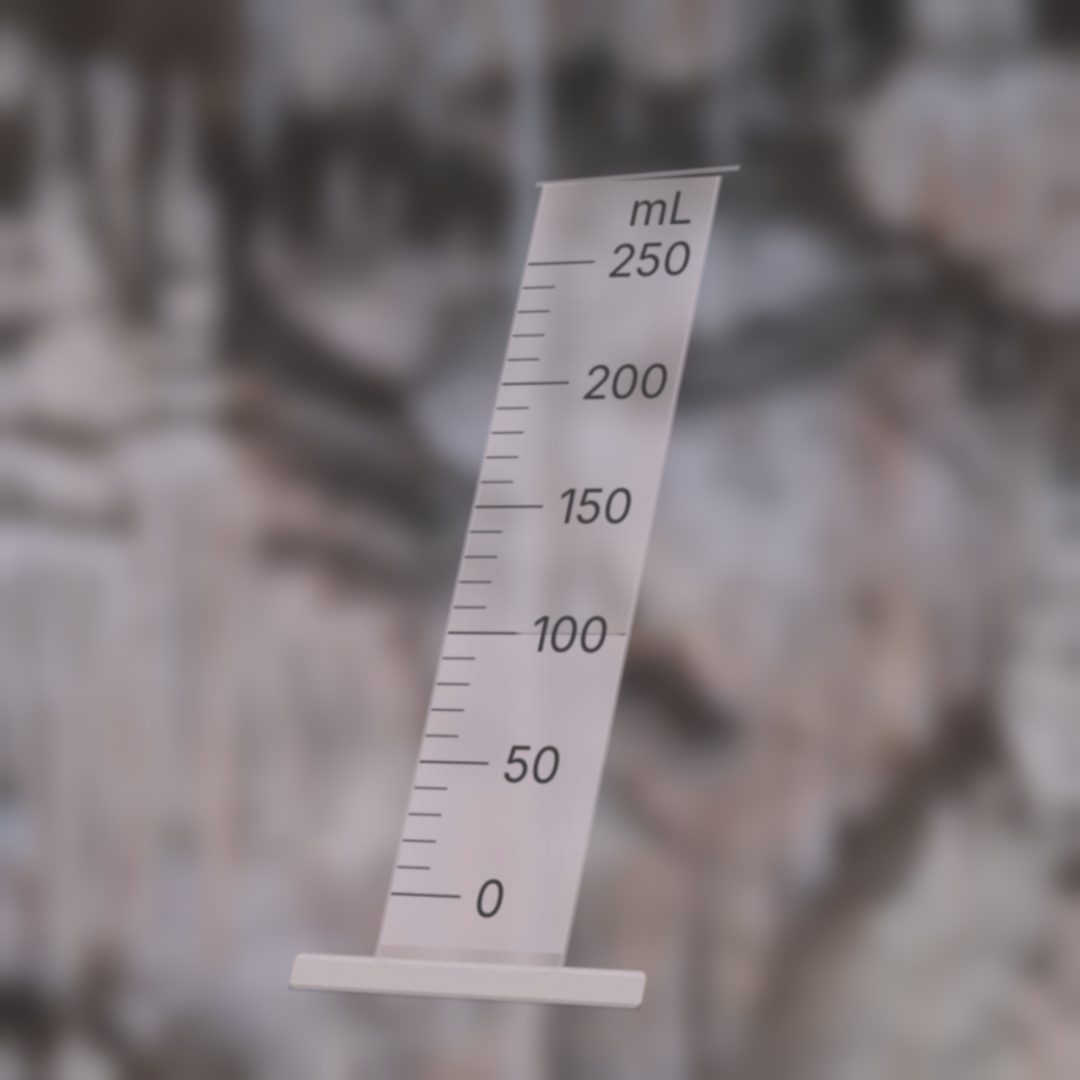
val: mL 100
